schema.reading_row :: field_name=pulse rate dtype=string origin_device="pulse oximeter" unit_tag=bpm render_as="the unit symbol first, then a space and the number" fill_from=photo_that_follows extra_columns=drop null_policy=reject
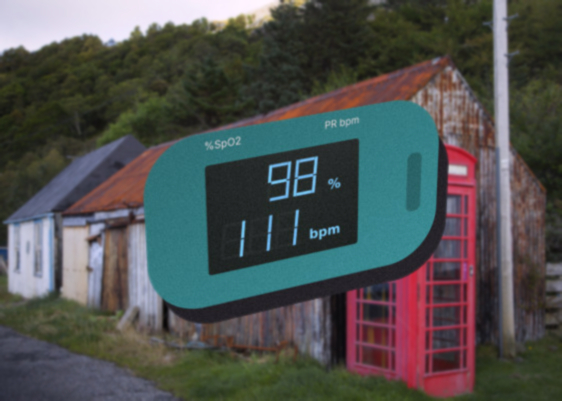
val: bpm 111
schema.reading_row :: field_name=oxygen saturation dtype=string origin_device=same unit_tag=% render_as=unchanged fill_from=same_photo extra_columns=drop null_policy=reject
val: % 98
